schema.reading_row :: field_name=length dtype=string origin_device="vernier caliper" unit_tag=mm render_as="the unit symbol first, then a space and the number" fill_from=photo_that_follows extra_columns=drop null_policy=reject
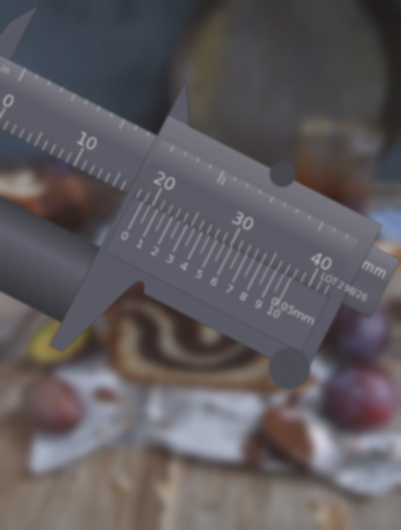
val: mm 18.8
